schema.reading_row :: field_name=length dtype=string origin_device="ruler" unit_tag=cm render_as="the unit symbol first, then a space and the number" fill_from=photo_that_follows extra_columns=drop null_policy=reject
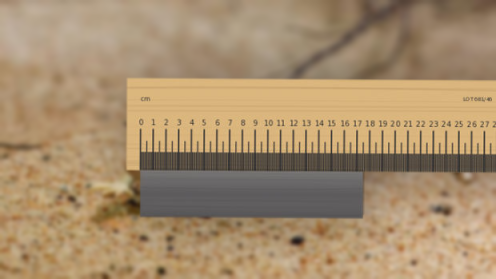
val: cm 17.5
